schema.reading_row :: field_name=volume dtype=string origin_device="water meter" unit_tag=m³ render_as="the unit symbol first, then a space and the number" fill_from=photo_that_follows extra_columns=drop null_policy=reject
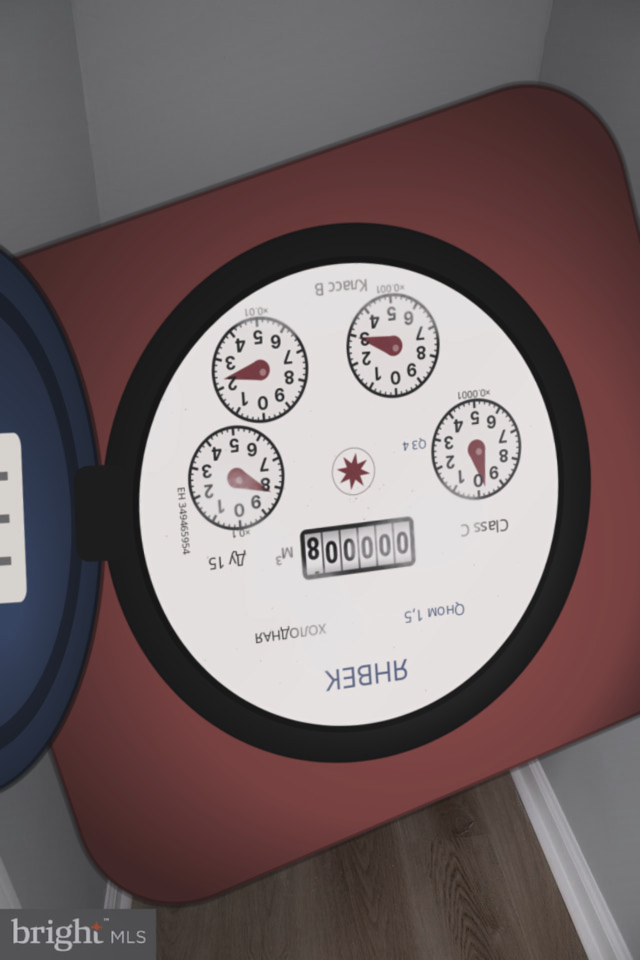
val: m³ 7.8229
